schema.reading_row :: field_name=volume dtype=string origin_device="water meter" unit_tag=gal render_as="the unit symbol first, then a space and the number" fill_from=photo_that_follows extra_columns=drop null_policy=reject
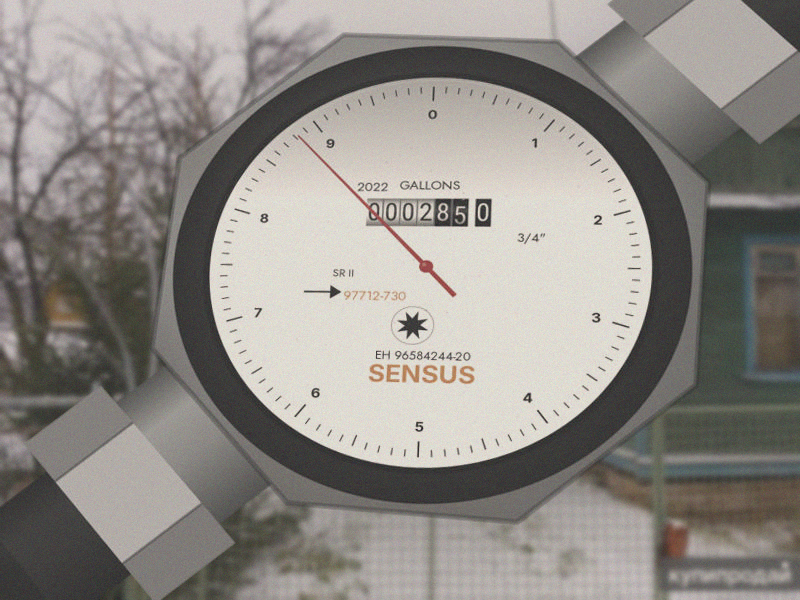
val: gal 2848.8
